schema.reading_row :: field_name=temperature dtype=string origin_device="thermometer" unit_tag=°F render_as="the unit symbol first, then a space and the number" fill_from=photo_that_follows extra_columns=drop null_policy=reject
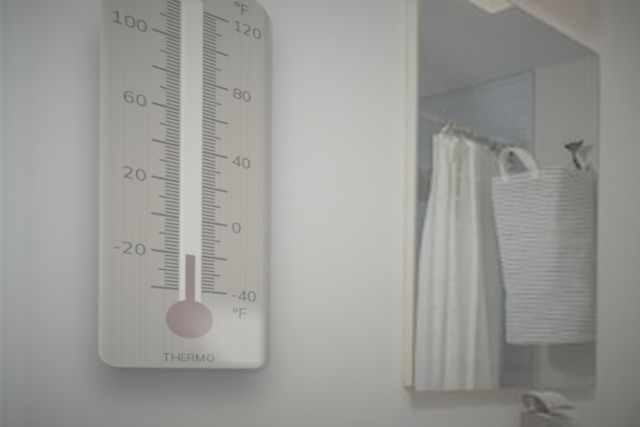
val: °F -20
